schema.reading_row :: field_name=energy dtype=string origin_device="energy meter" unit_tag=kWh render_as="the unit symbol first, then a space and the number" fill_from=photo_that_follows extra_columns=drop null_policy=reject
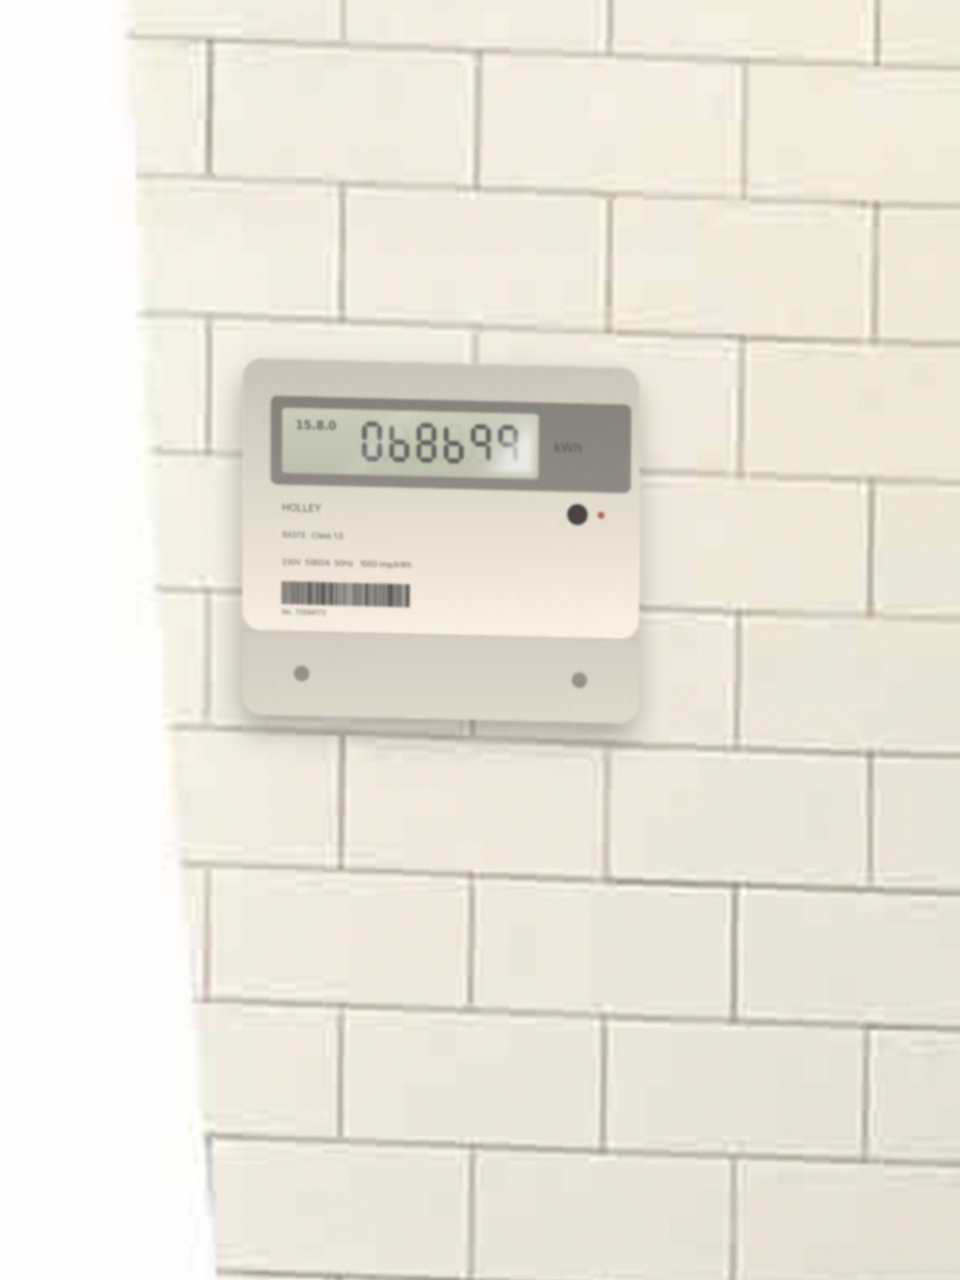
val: kWh 68699
